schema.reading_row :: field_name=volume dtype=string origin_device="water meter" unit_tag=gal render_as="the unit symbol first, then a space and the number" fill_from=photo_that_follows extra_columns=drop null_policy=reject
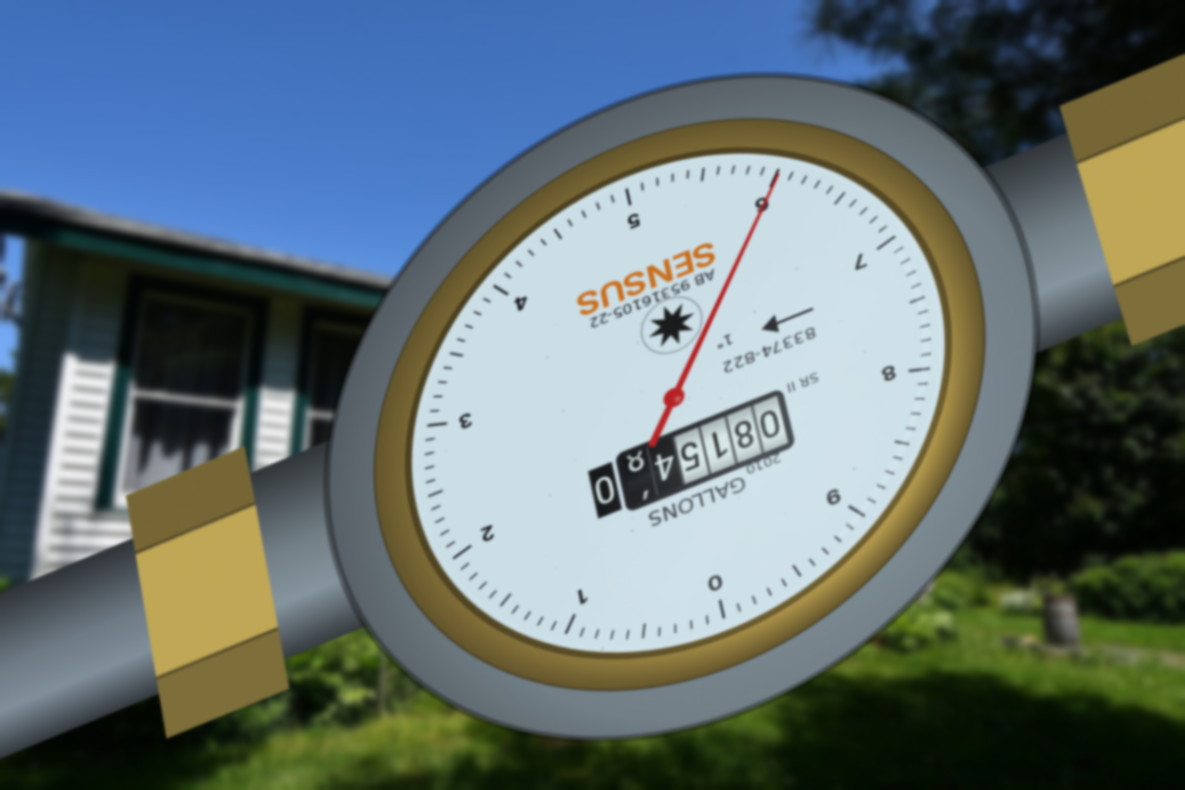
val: gal 815476.0
